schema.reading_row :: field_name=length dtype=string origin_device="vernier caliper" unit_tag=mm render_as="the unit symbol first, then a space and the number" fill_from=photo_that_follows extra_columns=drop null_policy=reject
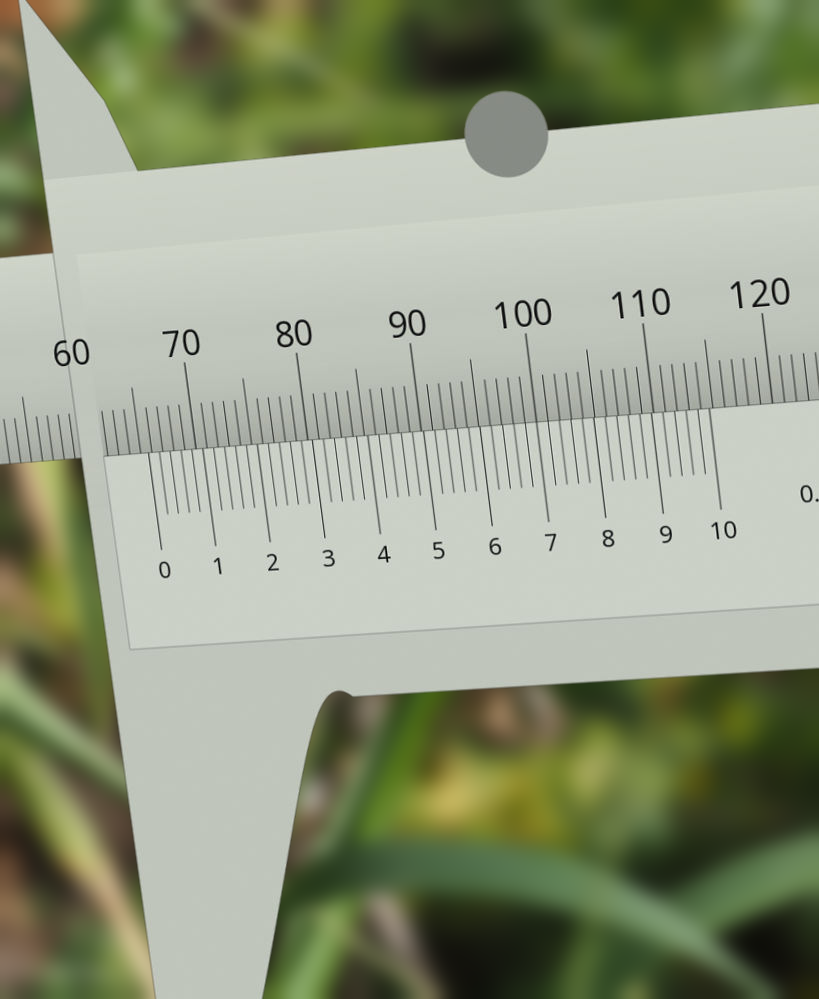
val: mm 65.7
